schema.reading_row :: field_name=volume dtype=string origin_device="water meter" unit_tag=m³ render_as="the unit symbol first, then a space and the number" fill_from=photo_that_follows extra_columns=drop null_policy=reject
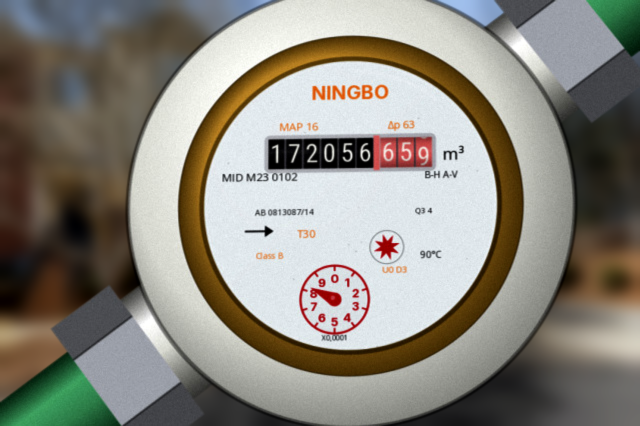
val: m³ 172056.6588
